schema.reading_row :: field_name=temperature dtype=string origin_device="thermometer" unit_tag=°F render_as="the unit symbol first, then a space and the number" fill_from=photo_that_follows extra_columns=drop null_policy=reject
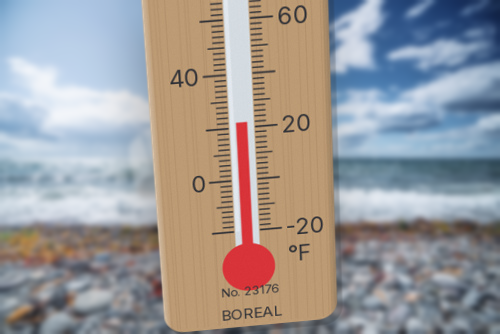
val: °F 22
